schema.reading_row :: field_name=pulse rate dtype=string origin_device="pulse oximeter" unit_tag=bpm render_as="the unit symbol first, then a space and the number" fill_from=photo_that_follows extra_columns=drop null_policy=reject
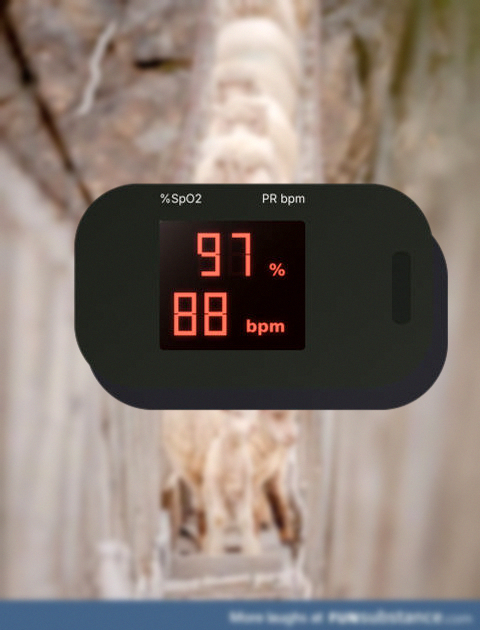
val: bpm 88
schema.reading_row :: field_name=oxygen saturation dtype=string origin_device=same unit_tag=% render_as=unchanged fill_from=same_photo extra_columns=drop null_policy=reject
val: % 97
